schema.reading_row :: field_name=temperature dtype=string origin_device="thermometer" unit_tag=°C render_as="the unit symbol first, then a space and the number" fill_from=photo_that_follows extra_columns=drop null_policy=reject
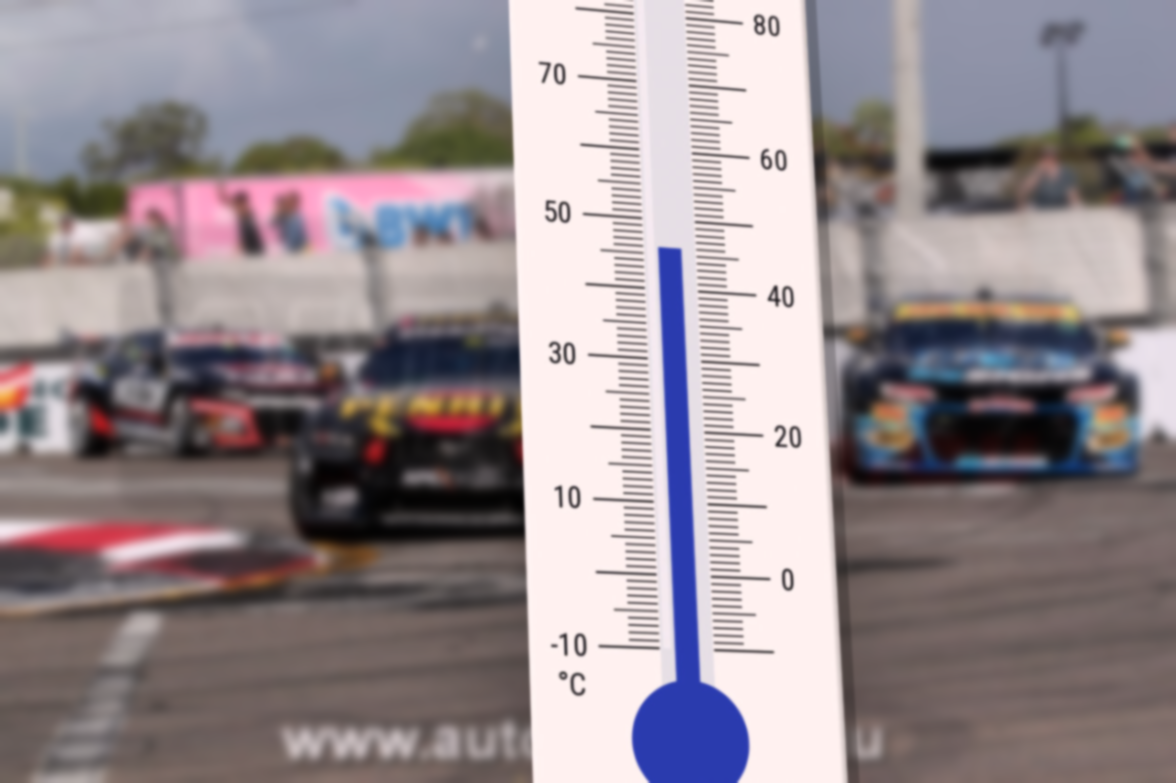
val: °C 46
